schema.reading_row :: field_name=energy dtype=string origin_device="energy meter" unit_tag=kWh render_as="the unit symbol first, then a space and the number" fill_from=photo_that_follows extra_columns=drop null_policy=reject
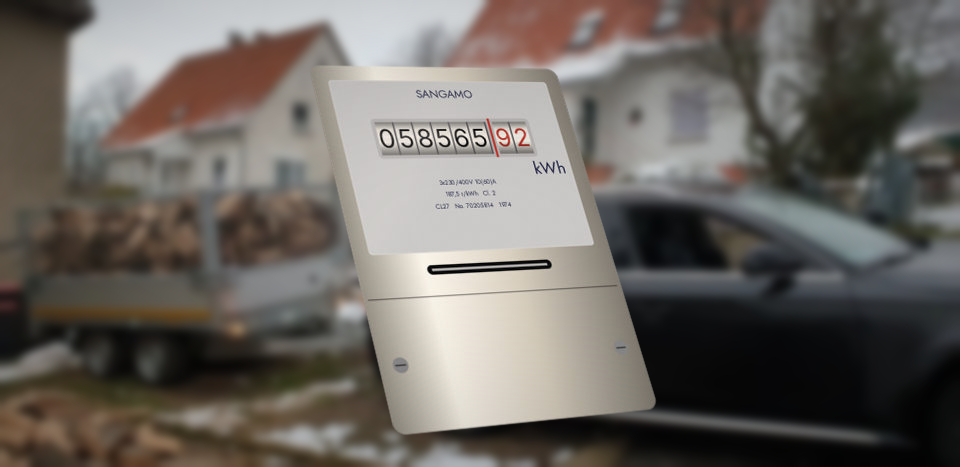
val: kWh 58565.92
